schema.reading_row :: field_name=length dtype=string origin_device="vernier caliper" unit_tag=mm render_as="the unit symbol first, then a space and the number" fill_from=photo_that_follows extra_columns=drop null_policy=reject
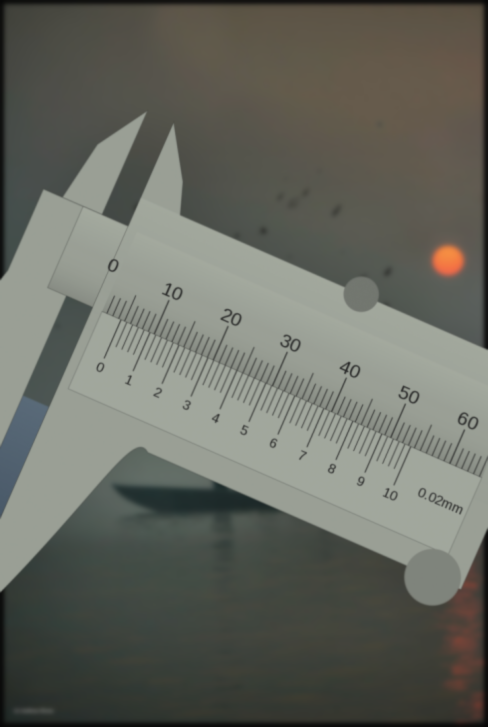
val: mm 4.4
